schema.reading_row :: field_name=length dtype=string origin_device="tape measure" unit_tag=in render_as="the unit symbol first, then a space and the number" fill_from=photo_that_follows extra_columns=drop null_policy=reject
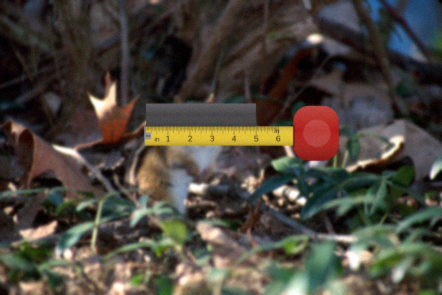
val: in 5
